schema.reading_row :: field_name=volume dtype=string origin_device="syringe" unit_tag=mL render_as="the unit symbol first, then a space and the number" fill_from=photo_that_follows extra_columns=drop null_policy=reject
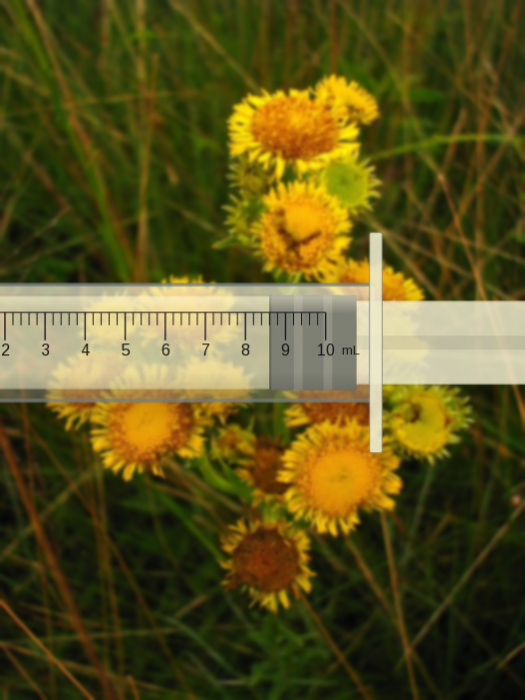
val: mL 8.6
